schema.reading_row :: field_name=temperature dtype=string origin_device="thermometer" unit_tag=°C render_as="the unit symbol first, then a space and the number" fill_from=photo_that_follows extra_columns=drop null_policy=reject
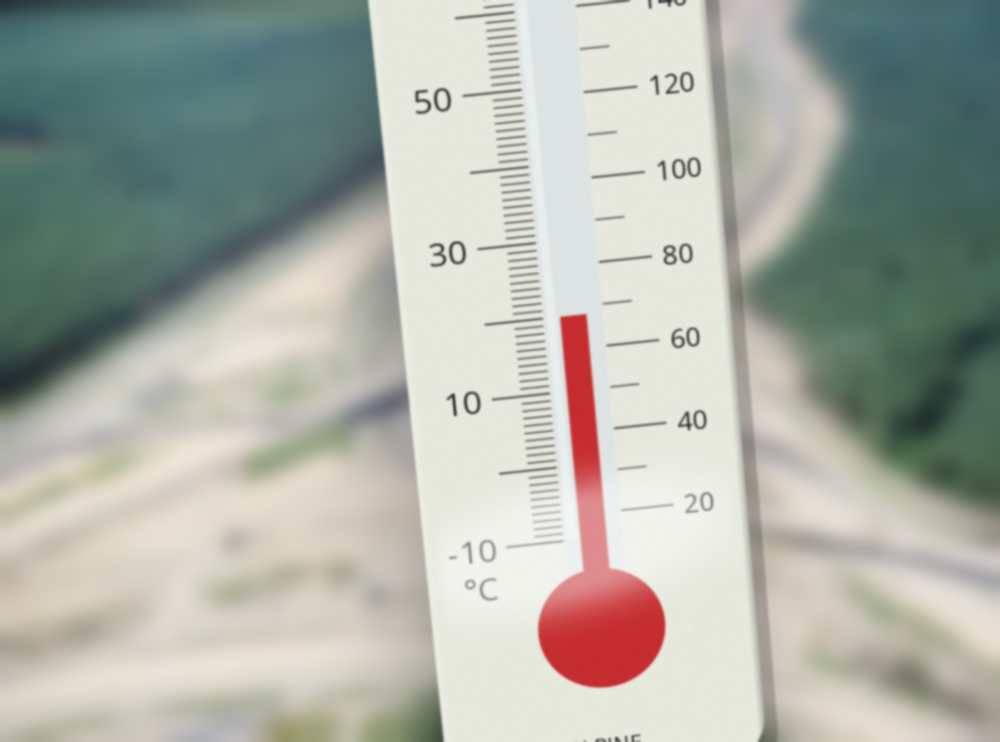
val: °C 20
